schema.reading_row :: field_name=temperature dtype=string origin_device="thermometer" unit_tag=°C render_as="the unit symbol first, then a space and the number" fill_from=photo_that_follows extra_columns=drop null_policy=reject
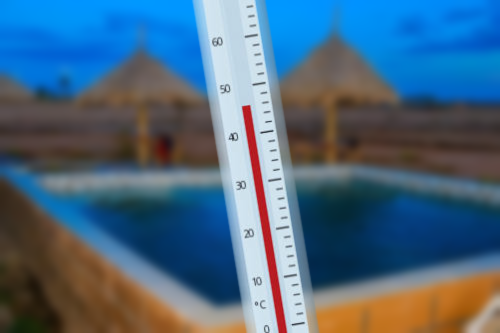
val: °C 46
